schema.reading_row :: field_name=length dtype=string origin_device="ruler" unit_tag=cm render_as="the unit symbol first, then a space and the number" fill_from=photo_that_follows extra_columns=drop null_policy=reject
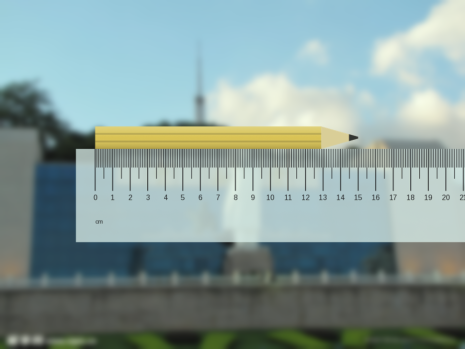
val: cm 15
